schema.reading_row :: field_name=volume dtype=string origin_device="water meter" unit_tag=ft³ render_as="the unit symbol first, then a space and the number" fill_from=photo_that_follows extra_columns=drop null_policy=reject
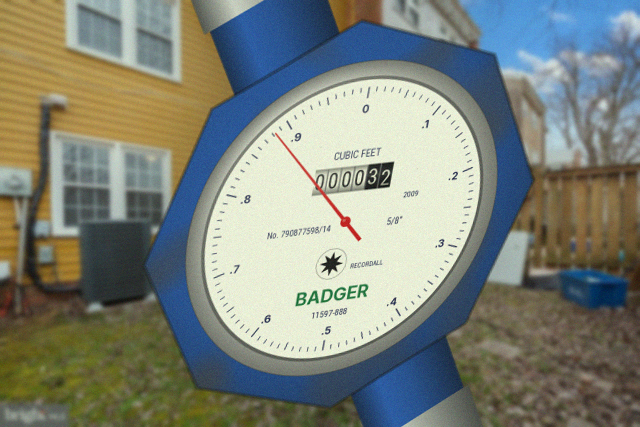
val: ft³ 31.88
